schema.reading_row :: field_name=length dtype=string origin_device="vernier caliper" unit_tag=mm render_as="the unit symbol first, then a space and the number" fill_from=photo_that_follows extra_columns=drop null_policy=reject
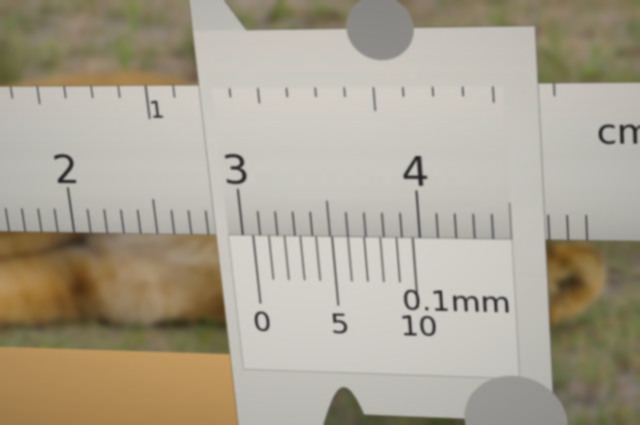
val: mm 30.6
